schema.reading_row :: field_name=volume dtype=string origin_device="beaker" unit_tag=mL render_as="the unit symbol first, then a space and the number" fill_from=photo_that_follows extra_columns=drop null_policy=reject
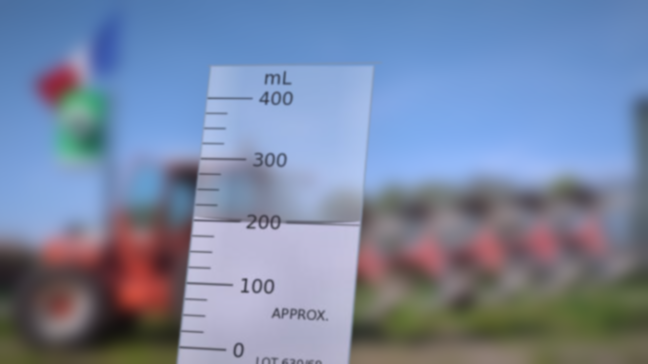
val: mL 200
